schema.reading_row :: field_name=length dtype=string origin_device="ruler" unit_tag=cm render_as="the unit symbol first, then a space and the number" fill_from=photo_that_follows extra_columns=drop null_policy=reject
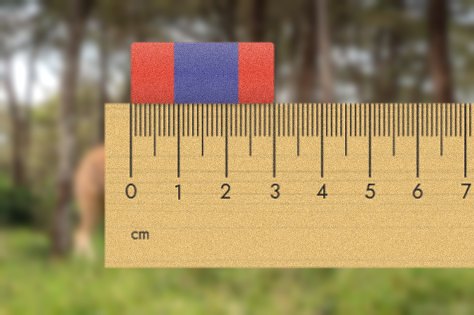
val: cm 3
